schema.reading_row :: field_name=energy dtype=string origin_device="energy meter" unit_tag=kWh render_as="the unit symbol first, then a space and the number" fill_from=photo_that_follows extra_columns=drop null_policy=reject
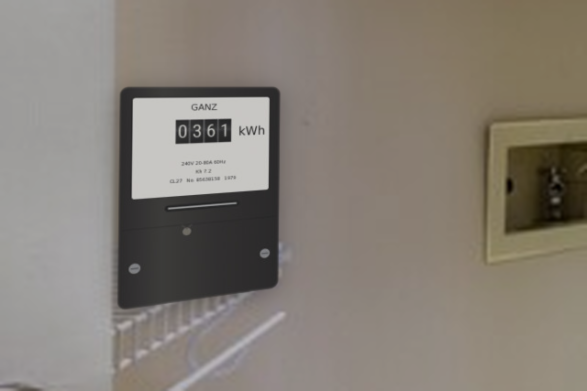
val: kWh 361
